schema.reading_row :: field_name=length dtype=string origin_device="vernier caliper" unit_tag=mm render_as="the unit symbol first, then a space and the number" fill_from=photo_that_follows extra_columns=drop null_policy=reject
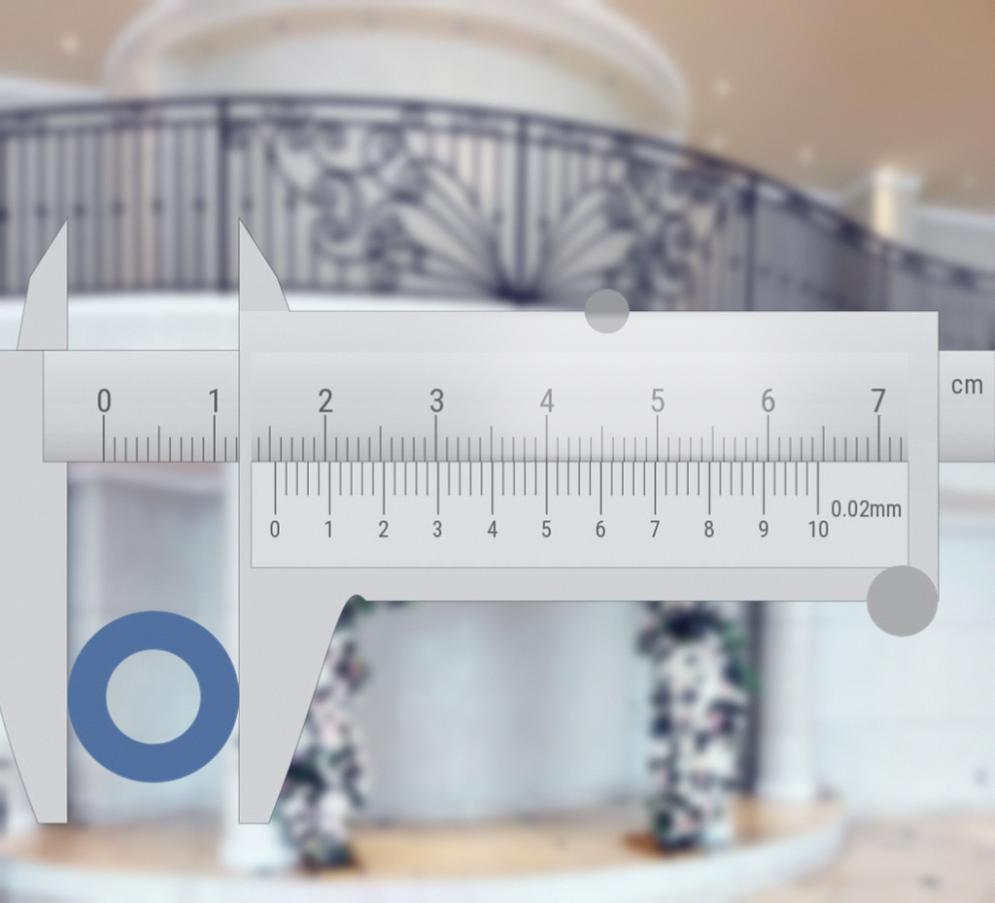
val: mm 15.5
